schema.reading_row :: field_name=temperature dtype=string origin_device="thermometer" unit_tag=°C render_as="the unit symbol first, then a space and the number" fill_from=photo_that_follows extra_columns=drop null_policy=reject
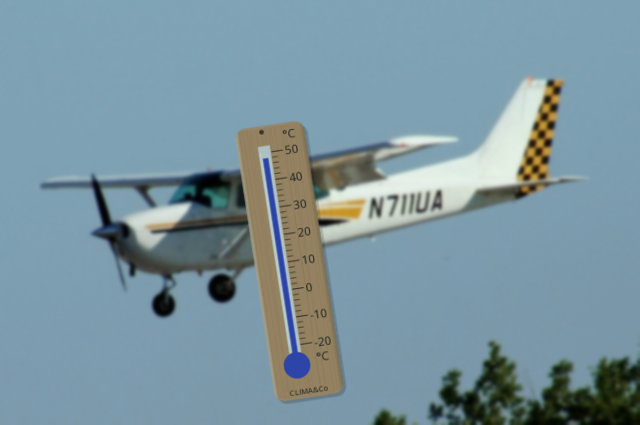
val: °C 48
